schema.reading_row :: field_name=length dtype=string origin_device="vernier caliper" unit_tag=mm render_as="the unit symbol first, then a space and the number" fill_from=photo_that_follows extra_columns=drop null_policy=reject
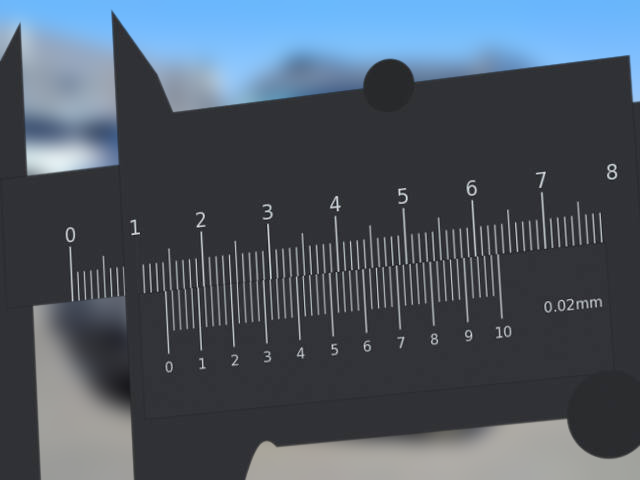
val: mm 14.2
